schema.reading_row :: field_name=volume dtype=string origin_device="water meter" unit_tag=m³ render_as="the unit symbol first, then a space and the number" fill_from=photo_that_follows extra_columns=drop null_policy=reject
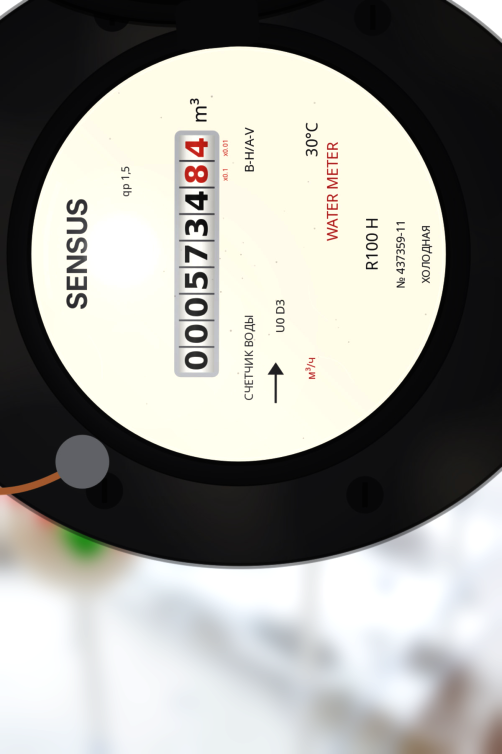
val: m³ 5734.84
